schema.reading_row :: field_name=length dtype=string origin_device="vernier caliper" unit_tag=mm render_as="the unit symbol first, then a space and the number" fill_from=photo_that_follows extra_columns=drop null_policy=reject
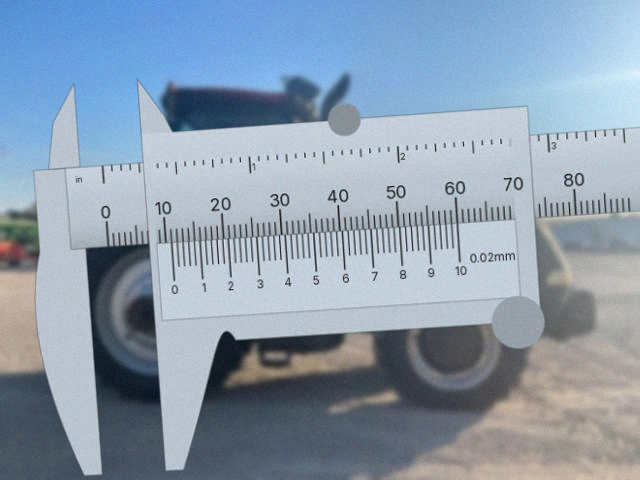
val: mm 11.0
